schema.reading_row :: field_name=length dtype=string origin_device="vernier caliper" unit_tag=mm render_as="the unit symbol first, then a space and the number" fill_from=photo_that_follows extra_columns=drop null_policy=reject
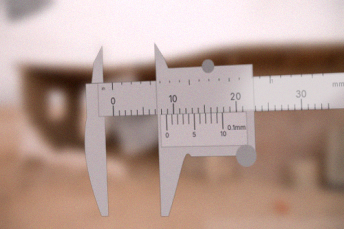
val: mm 8.8
